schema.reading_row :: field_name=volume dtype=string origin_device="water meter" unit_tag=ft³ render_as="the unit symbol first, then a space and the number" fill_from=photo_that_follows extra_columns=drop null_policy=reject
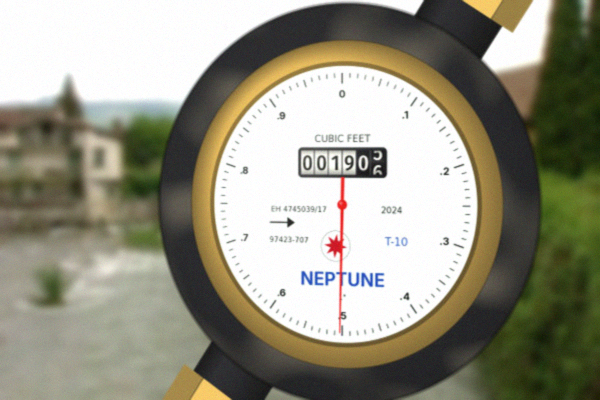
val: ft³ 1905.50
